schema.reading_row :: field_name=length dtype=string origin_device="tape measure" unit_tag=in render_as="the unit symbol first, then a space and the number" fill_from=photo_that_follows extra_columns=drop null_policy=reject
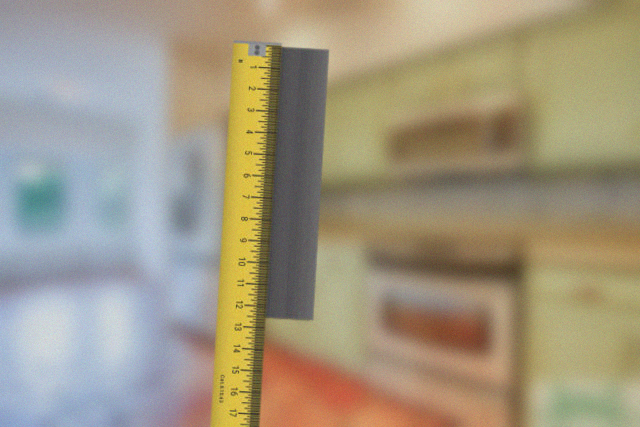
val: in 12.5
